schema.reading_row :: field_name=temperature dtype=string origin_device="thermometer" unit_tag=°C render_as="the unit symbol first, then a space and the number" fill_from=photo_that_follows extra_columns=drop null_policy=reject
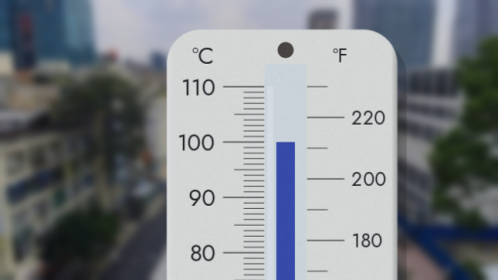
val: °C 100
